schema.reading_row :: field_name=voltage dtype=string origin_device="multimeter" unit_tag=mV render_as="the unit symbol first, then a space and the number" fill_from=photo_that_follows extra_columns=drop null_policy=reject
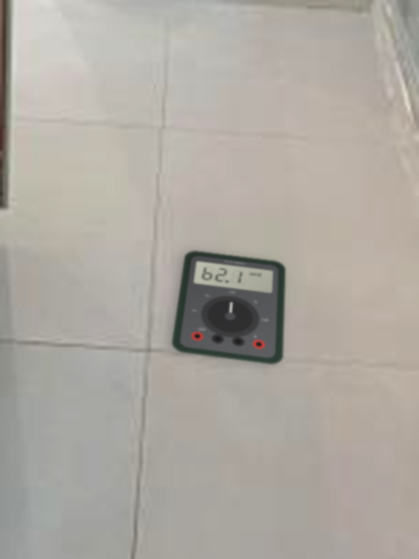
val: mV 62.1
